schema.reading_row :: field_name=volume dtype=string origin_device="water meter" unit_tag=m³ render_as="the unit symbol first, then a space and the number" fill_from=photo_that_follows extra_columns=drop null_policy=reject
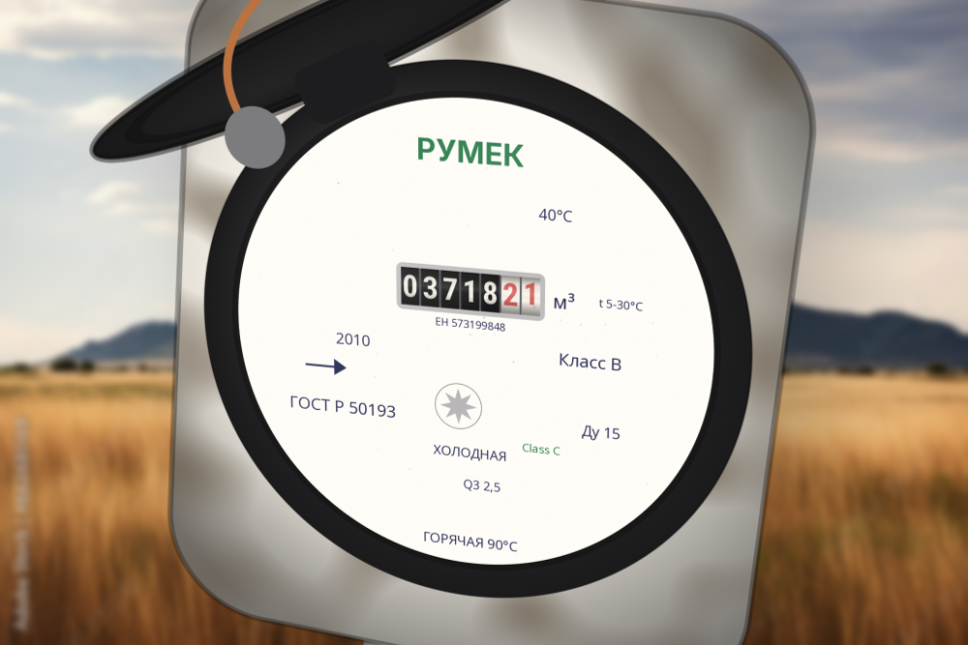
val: m³ 3718.21
